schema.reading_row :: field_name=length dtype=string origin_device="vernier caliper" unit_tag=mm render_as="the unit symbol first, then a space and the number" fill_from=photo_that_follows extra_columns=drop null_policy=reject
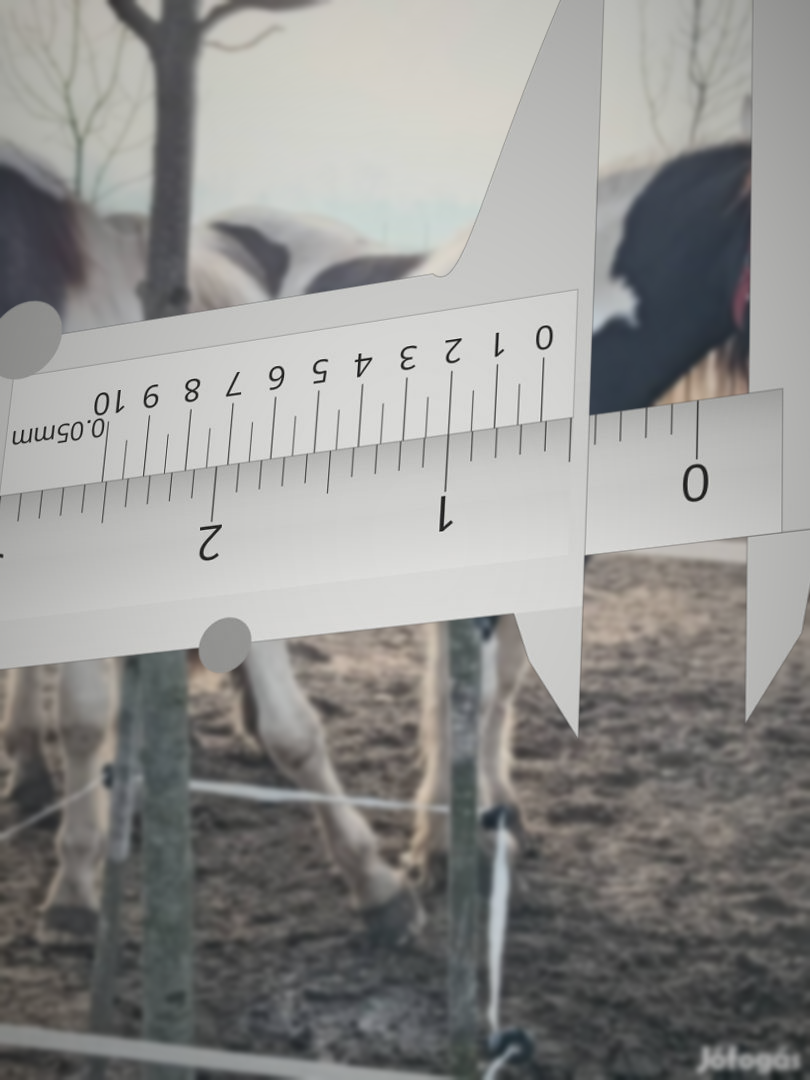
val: mm 6.2
